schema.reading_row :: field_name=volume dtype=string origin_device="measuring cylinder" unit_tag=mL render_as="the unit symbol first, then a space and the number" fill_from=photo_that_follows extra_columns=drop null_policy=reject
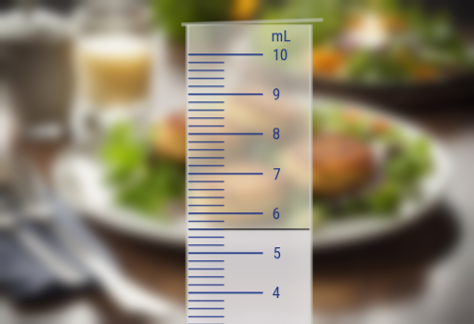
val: mL 5.6
